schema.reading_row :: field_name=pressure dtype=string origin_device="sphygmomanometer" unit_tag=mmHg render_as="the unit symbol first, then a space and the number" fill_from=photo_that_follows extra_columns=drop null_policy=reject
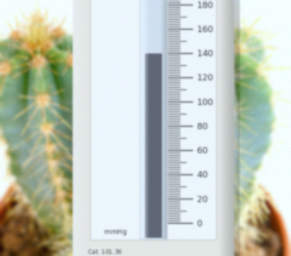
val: mmHg 140
